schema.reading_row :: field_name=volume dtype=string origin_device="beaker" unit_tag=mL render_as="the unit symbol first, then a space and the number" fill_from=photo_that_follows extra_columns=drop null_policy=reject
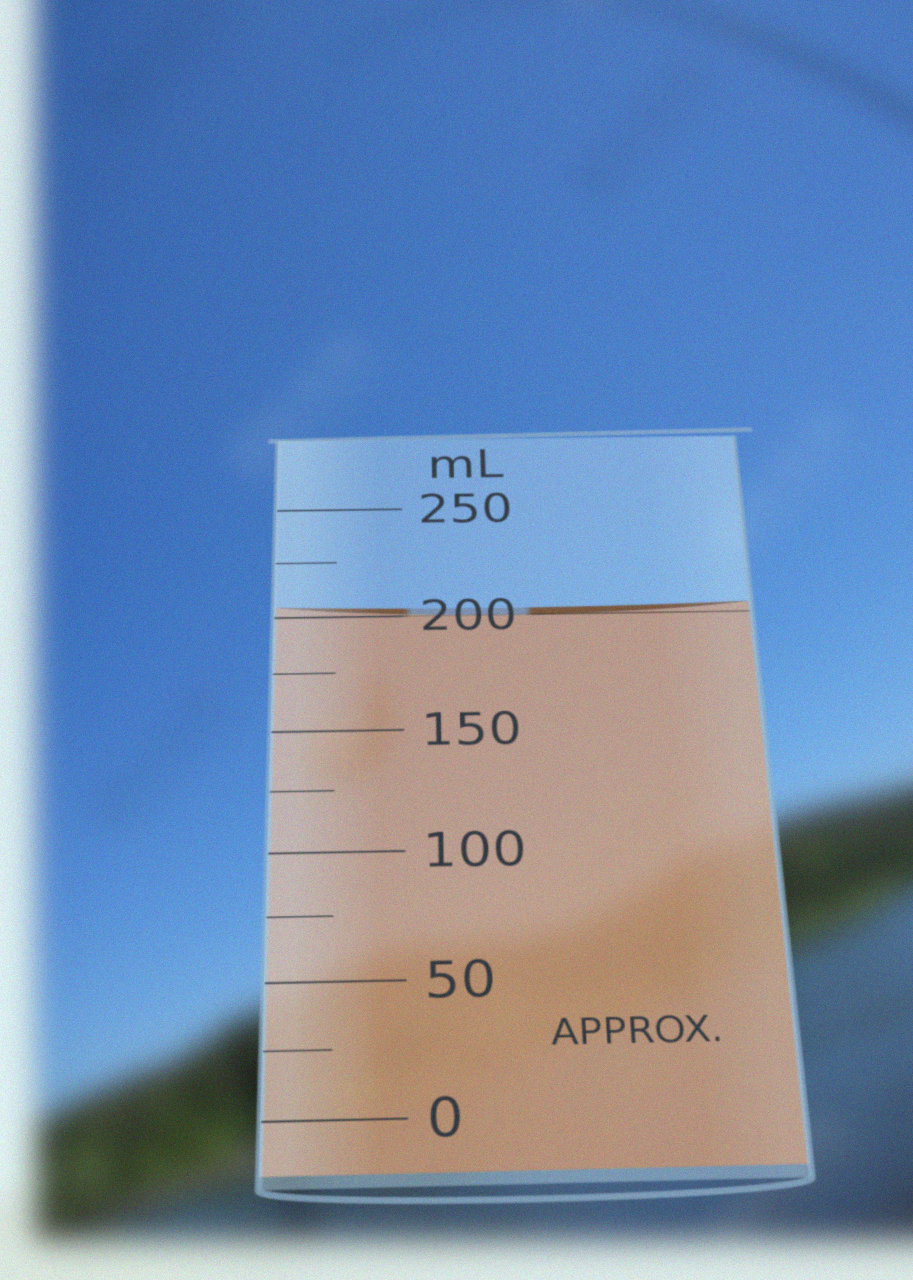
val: mL 200
